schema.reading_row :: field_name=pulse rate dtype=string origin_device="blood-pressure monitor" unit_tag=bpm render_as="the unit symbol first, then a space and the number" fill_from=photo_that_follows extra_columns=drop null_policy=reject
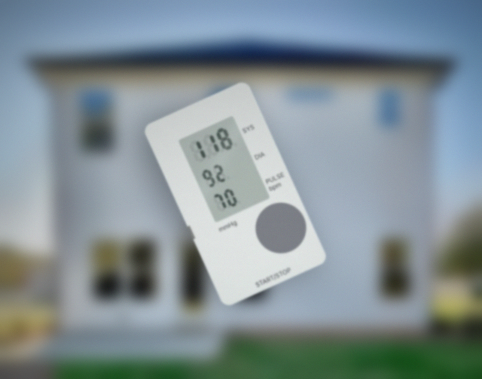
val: bpm 70
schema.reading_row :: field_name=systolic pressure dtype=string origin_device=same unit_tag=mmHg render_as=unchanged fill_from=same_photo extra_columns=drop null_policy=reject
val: mmHg 118
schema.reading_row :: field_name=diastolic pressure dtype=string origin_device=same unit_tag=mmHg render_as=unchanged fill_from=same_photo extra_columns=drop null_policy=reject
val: mmHg 92
